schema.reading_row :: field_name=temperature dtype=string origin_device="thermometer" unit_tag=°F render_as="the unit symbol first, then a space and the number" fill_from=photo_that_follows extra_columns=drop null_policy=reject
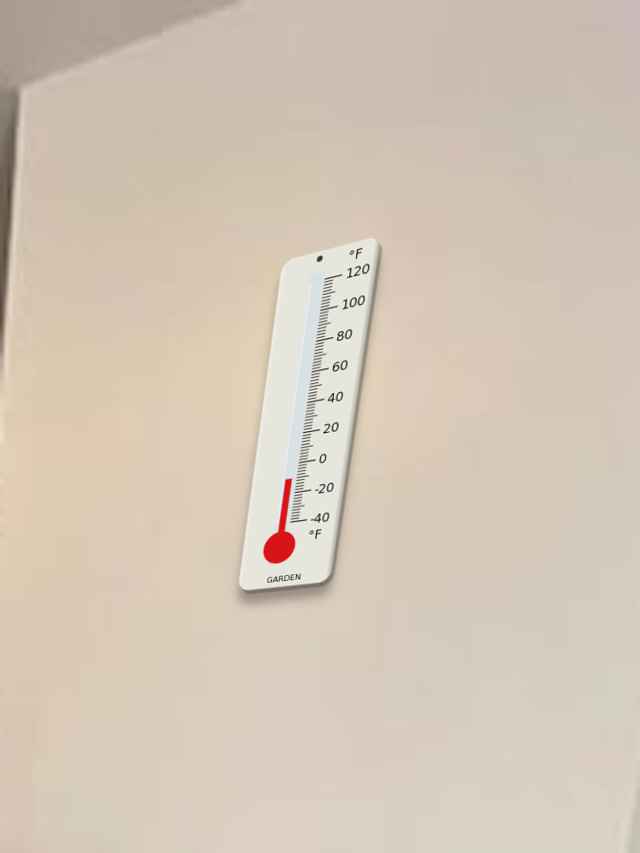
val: °F -10
